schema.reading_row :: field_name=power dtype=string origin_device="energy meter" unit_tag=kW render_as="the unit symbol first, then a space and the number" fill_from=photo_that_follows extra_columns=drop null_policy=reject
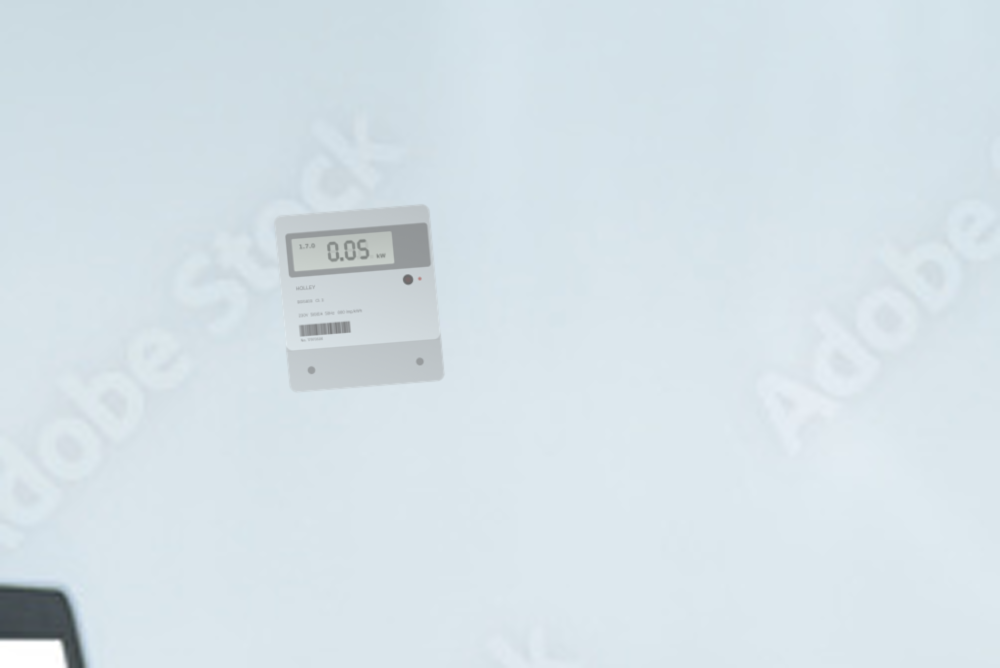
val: kW 0.05
